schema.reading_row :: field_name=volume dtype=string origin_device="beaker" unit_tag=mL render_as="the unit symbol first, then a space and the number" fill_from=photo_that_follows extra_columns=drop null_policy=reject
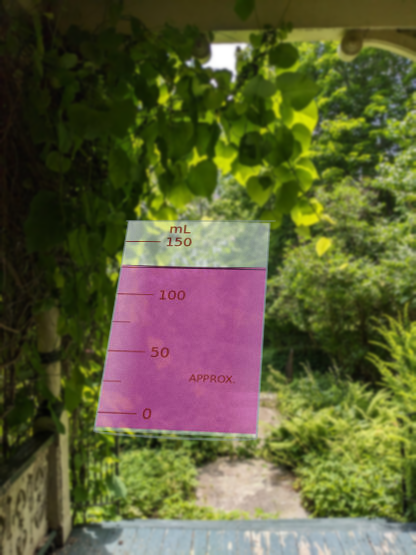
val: mL 125
